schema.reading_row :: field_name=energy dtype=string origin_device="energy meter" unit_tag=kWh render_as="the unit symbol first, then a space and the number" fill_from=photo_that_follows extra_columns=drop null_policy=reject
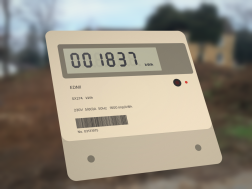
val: kWh 1837
